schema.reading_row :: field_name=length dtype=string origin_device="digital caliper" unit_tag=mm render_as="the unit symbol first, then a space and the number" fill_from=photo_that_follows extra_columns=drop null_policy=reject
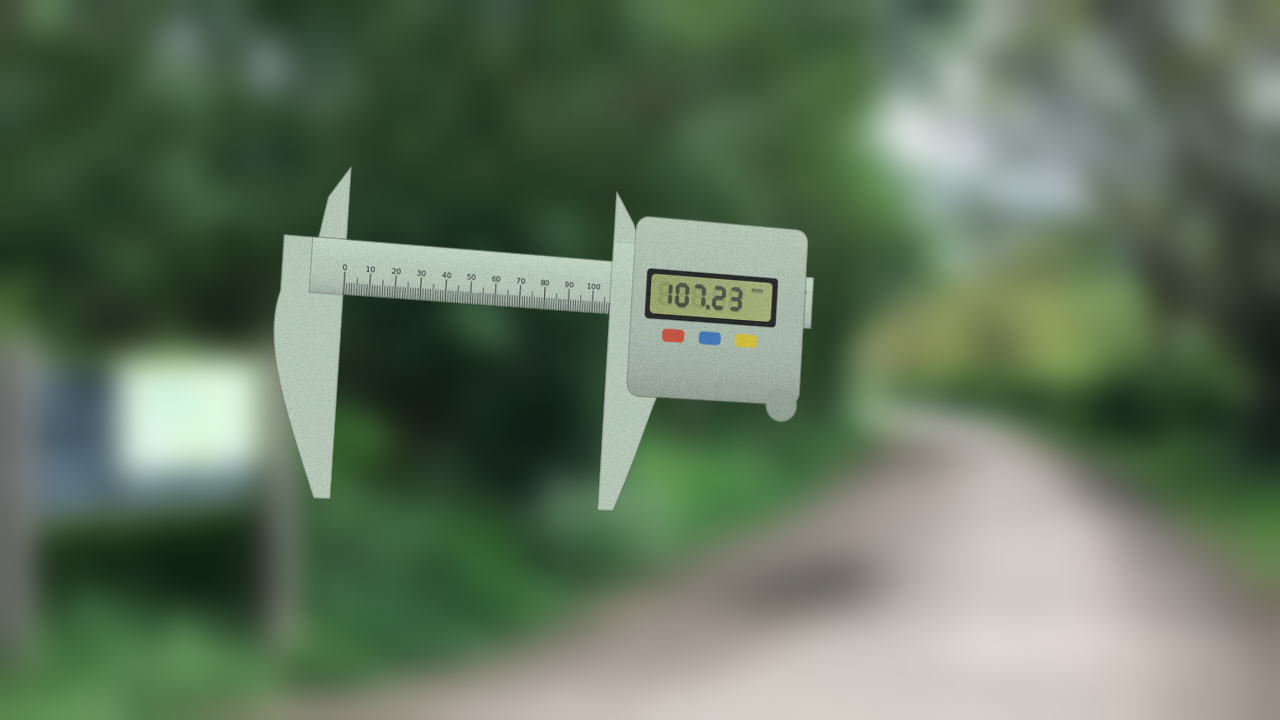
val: mm 107.23
